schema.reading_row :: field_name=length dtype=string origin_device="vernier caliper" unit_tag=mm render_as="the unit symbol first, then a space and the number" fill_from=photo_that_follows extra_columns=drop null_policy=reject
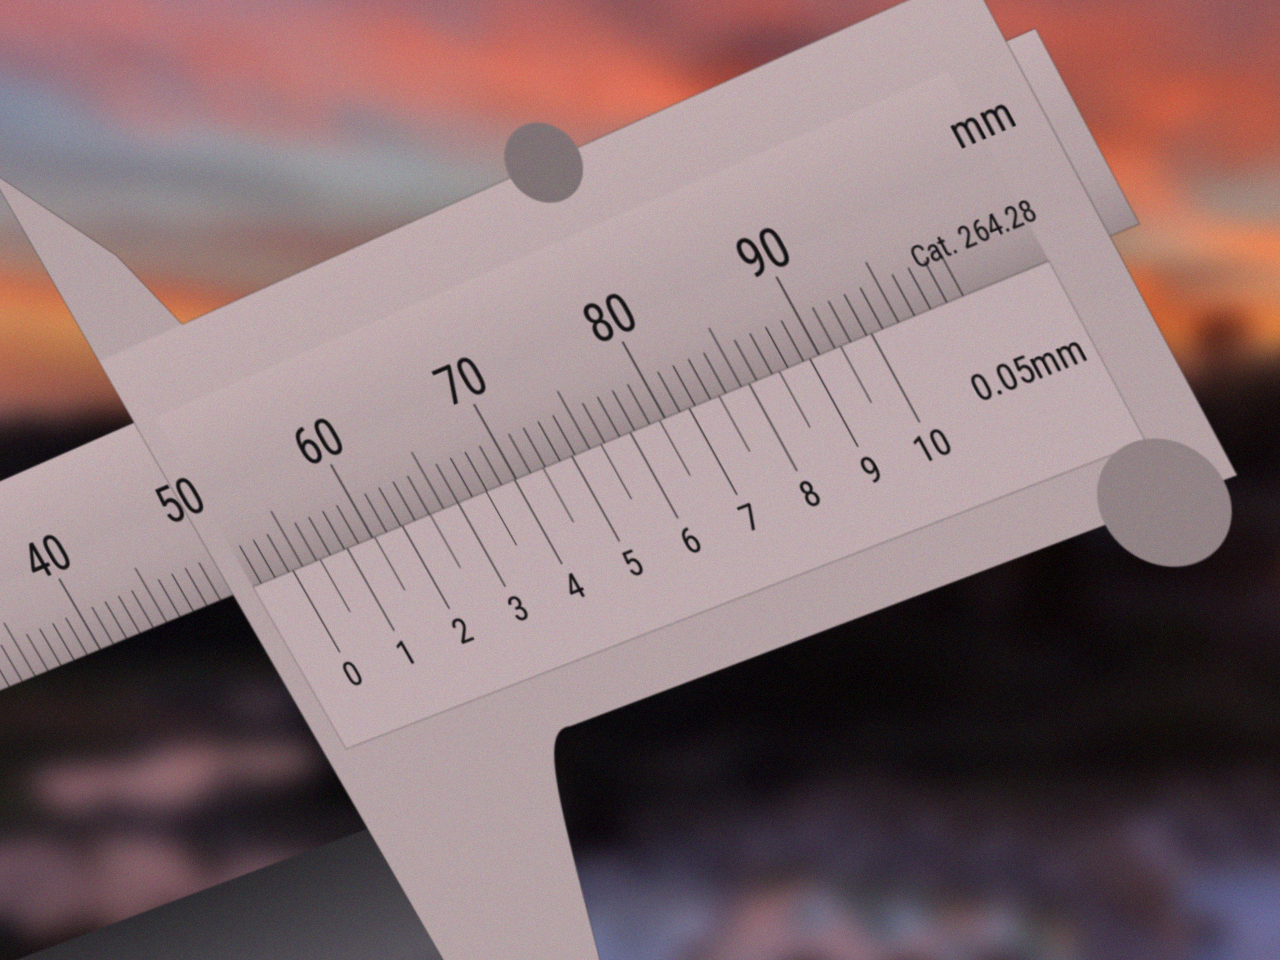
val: mm 54.3
